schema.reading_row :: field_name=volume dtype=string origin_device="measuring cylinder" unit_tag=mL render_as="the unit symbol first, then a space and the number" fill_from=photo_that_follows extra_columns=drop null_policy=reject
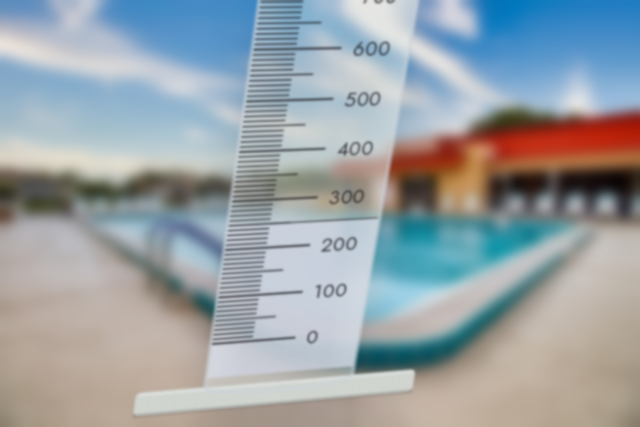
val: mL 250
